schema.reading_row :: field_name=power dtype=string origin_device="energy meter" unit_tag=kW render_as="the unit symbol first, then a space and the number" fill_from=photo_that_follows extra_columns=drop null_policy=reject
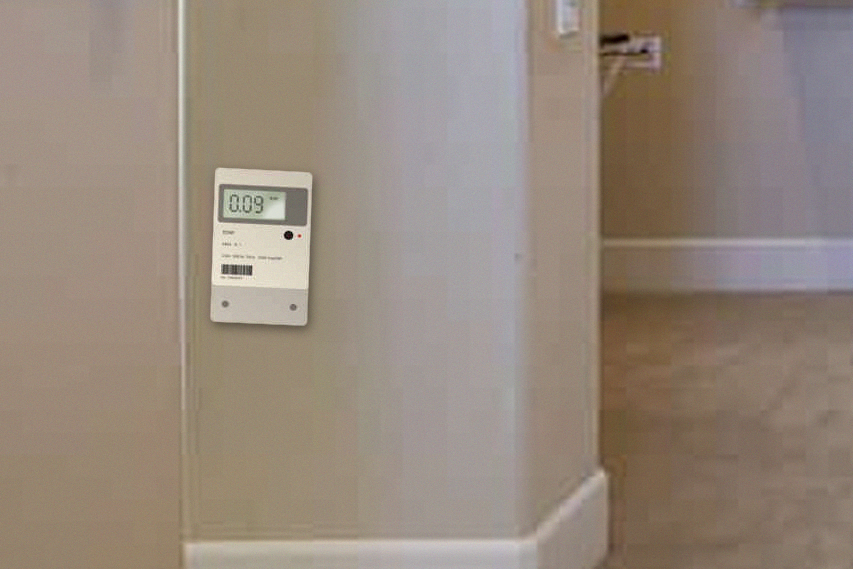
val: kW 0.09
